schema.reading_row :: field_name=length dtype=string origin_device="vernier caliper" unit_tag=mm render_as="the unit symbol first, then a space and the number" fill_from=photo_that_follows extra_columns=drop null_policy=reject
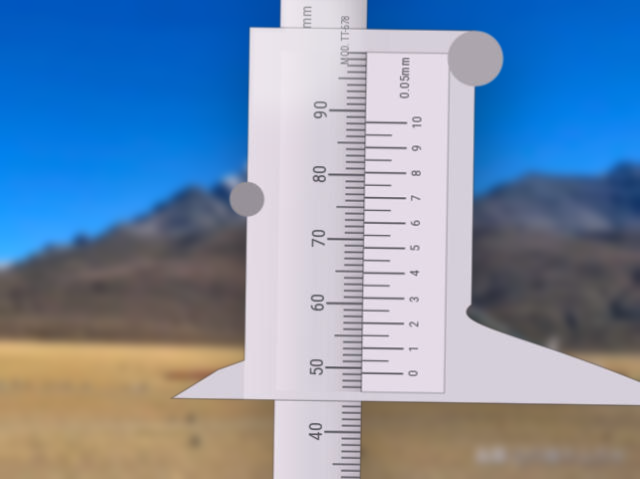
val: mm 49.2
